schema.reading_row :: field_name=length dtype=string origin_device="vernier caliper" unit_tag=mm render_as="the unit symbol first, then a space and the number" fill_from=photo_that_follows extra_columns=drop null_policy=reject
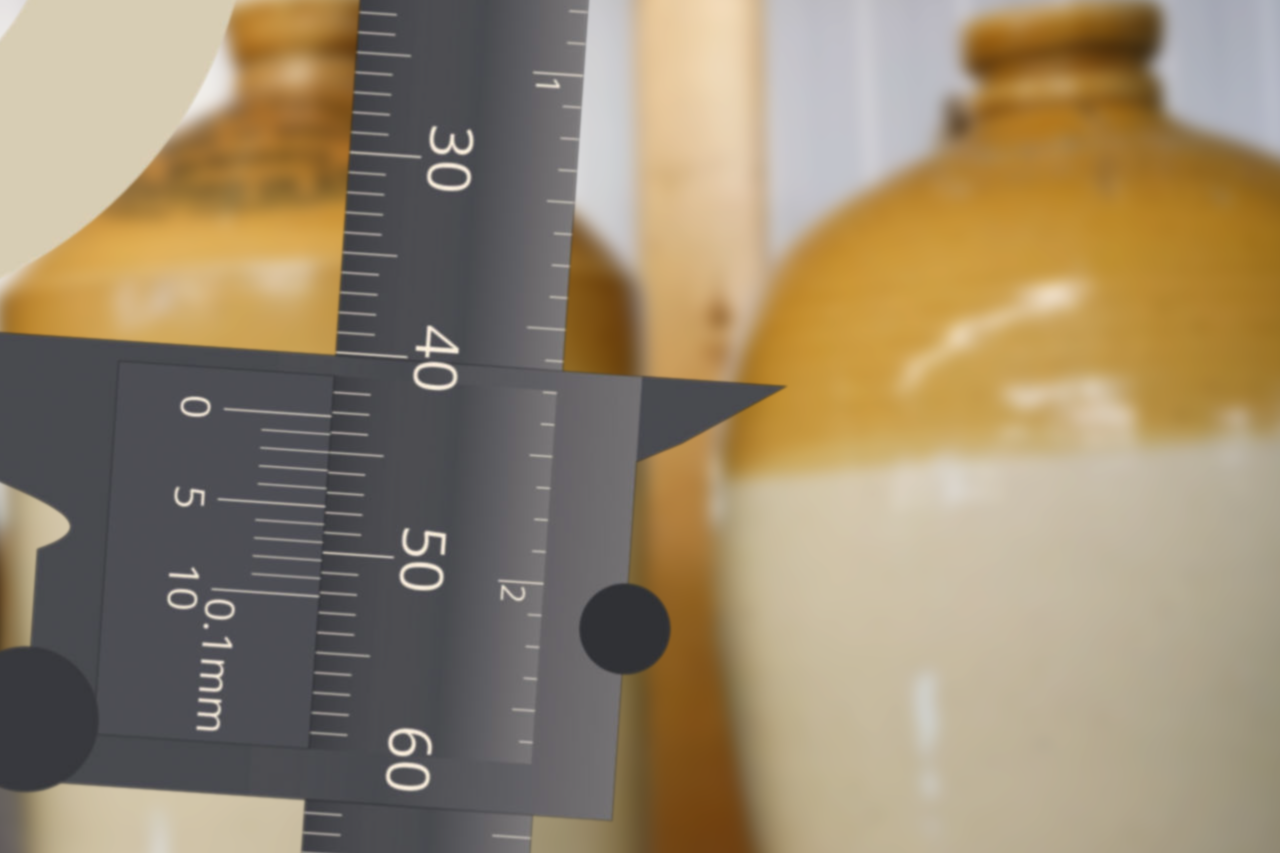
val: mm 43.2
